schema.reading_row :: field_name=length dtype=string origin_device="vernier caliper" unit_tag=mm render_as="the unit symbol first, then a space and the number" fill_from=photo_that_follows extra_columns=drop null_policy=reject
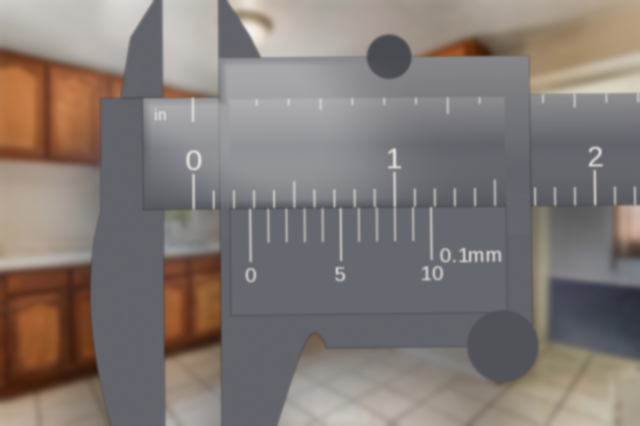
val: mm 2.8
